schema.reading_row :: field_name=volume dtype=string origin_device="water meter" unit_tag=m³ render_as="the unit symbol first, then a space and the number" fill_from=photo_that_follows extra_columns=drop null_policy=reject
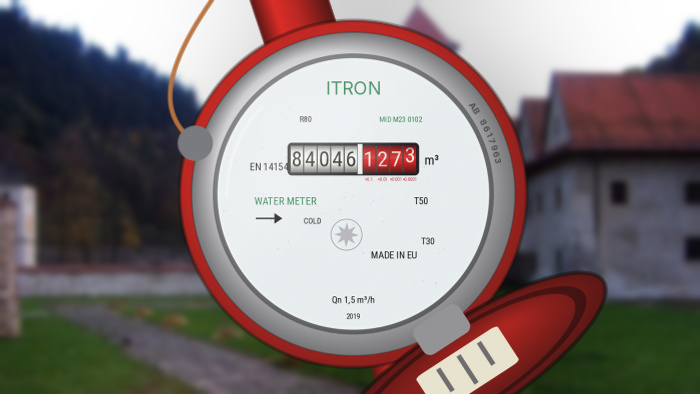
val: m³ 84046.1273
